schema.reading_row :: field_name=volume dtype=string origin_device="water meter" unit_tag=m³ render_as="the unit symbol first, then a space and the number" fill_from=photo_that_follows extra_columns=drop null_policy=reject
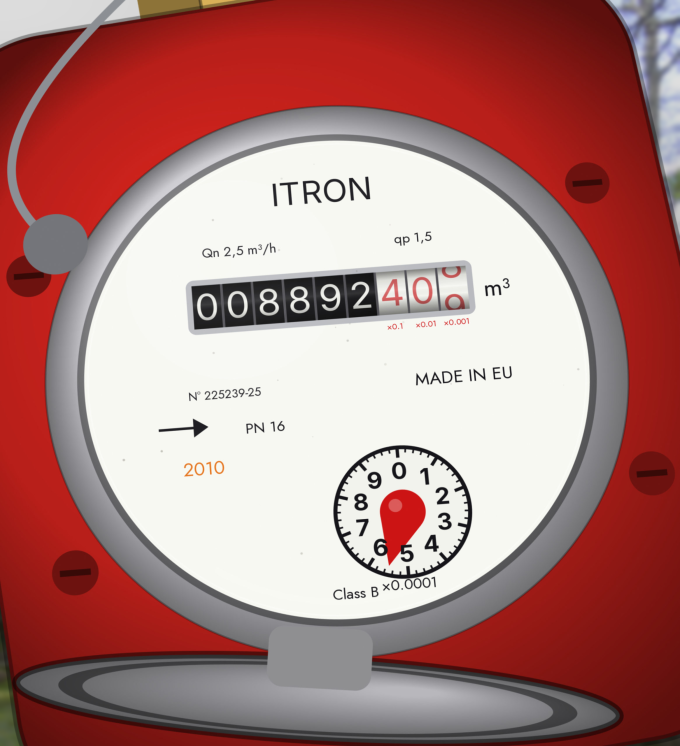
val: m³ 8892.4085
